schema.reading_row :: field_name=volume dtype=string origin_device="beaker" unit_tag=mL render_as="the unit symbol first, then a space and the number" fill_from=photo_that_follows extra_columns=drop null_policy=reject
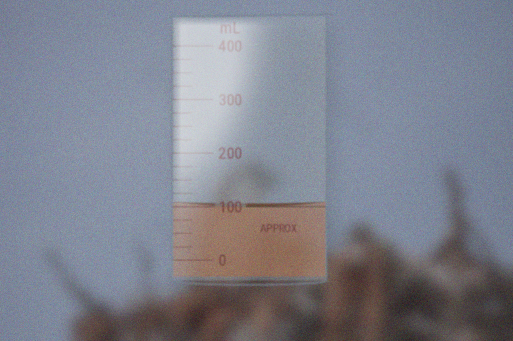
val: mL 100
